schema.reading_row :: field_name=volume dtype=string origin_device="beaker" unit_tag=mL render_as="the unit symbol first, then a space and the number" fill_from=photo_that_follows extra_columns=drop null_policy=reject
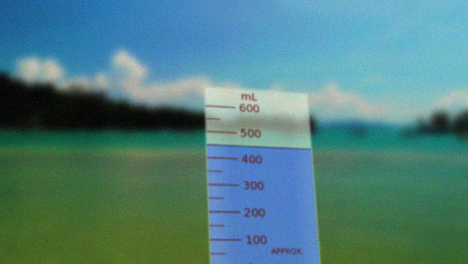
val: mL 450
